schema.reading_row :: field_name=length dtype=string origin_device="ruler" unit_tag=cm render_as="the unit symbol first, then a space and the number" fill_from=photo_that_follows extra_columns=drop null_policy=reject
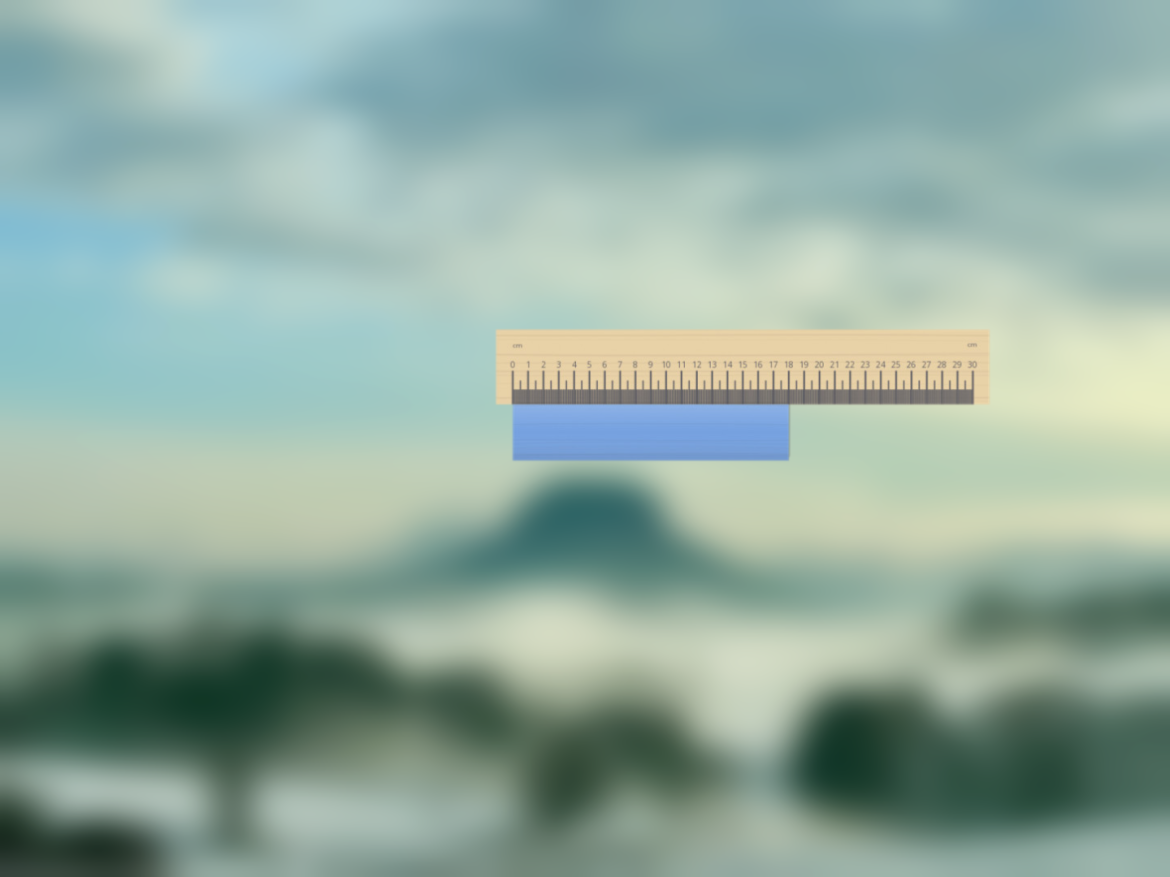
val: cm 18
